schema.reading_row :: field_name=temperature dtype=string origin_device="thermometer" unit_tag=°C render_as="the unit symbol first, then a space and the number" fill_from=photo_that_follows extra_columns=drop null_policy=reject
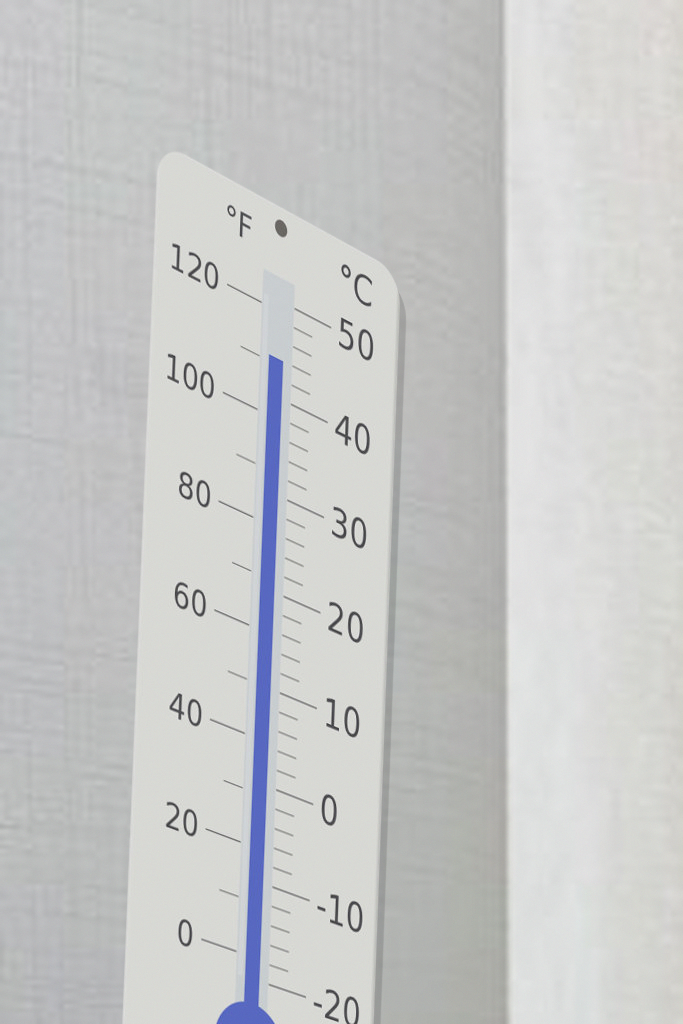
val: °C 44
